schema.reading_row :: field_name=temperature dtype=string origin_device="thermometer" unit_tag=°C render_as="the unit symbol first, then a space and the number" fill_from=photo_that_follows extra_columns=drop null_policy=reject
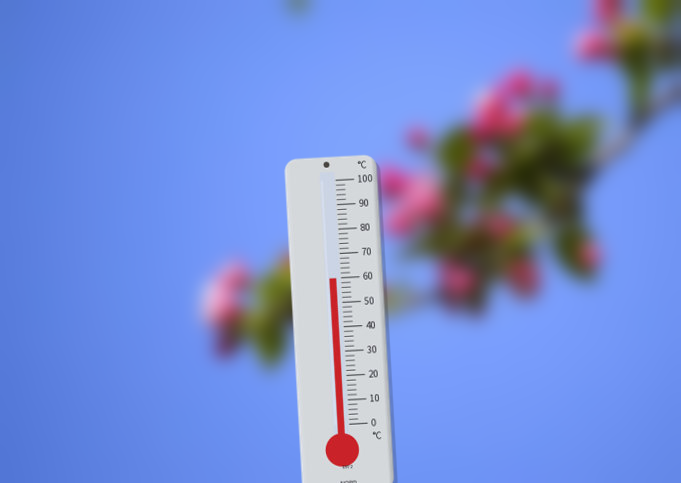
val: °C 60
